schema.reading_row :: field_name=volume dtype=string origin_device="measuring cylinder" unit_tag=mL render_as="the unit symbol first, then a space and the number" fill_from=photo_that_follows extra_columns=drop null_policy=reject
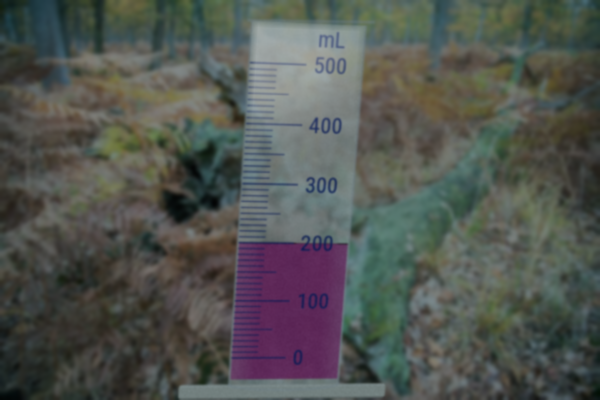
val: mL 200
